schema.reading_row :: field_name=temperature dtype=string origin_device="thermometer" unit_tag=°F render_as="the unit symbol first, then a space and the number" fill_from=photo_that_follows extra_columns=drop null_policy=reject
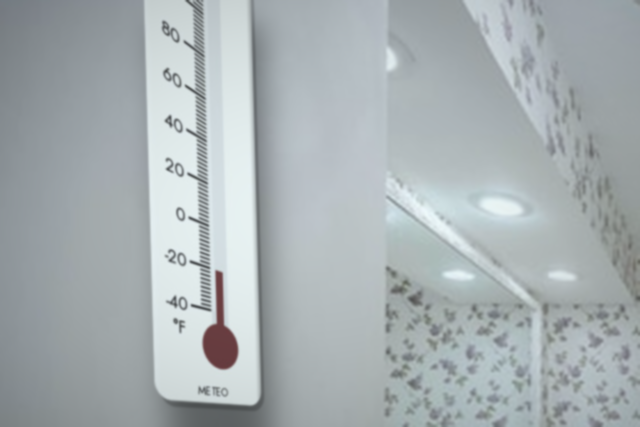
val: °F -20
